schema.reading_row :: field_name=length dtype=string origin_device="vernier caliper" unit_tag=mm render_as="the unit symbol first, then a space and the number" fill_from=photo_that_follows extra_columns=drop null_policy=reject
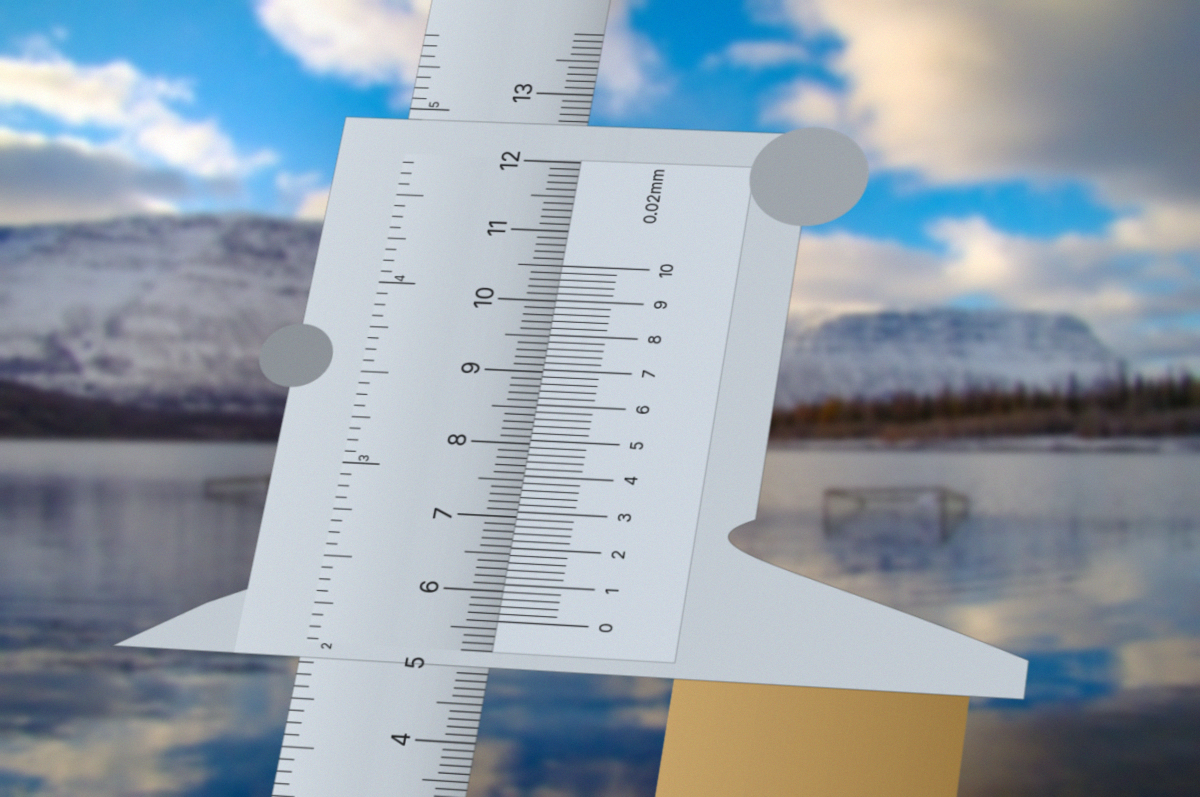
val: mm 56.0
